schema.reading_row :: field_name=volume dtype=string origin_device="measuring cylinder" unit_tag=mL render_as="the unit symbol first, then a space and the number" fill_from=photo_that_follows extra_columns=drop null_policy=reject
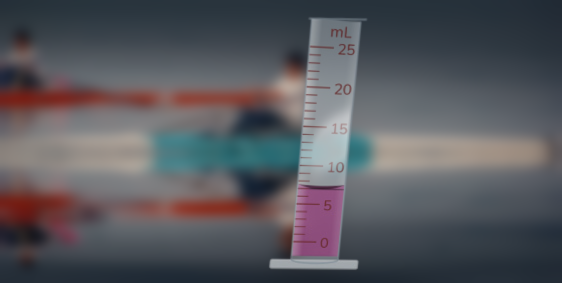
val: mL 7
